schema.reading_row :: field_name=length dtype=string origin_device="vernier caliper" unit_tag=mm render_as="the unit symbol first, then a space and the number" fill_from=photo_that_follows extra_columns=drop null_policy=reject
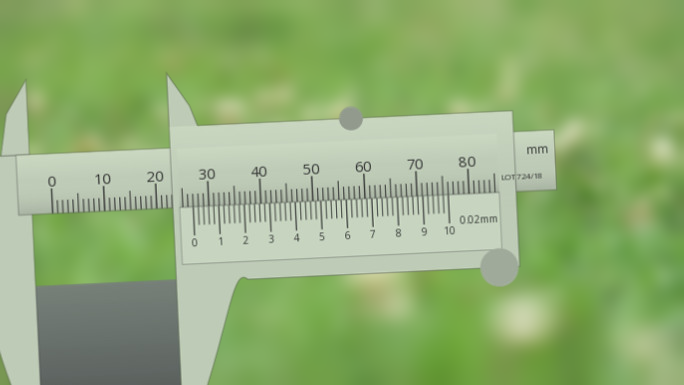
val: mm 27.0
